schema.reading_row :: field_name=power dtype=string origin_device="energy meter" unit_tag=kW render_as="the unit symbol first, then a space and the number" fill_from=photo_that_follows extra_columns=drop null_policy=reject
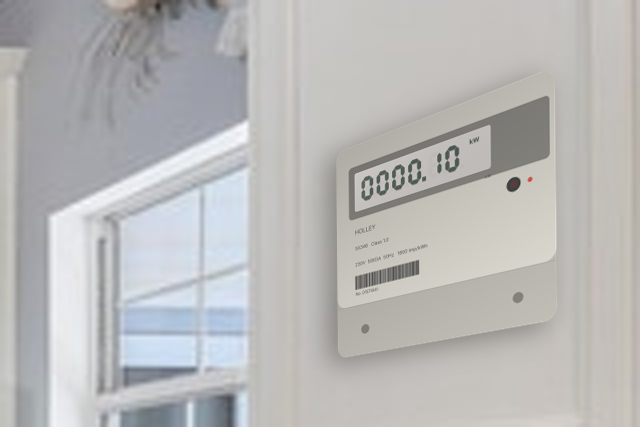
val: kW 0.10
